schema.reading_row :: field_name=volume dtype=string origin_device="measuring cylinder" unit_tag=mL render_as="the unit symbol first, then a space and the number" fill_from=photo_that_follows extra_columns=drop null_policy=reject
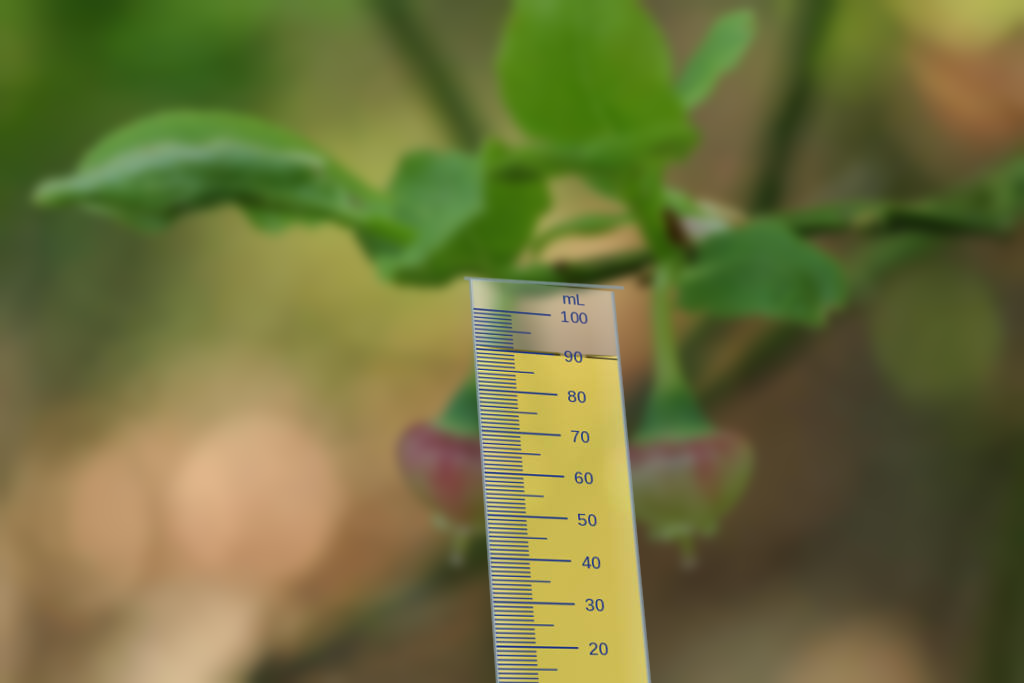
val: mL 90
